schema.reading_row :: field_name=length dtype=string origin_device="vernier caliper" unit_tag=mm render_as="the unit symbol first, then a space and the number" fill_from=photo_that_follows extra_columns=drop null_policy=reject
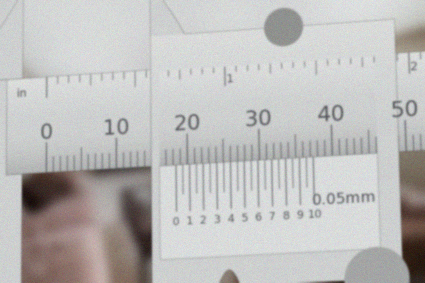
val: mm 18.4
